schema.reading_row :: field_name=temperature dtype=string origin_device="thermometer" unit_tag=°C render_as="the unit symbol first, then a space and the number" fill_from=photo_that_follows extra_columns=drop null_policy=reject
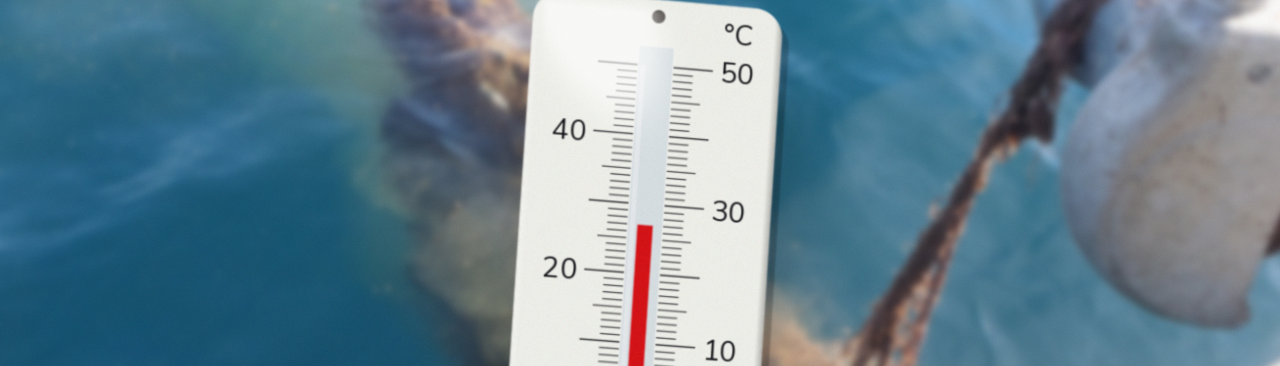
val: °C 27
